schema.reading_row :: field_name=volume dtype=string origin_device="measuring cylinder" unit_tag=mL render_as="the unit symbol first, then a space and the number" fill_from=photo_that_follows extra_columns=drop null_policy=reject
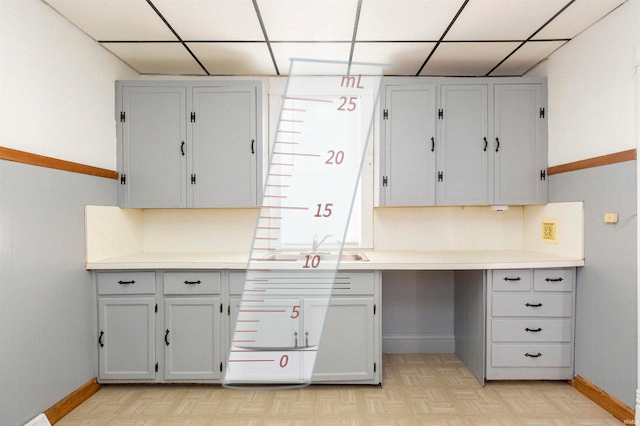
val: mL 1
